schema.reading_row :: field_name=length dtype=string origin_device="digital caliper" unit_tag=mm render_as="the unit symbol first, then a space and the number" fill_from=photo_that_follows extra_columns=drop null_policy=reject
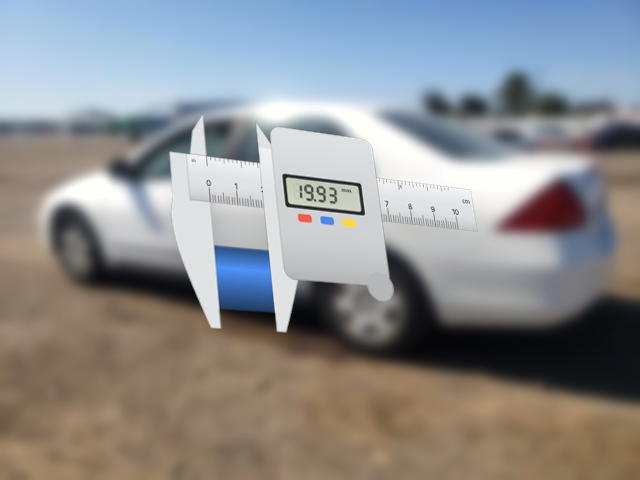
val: mm 19.93
